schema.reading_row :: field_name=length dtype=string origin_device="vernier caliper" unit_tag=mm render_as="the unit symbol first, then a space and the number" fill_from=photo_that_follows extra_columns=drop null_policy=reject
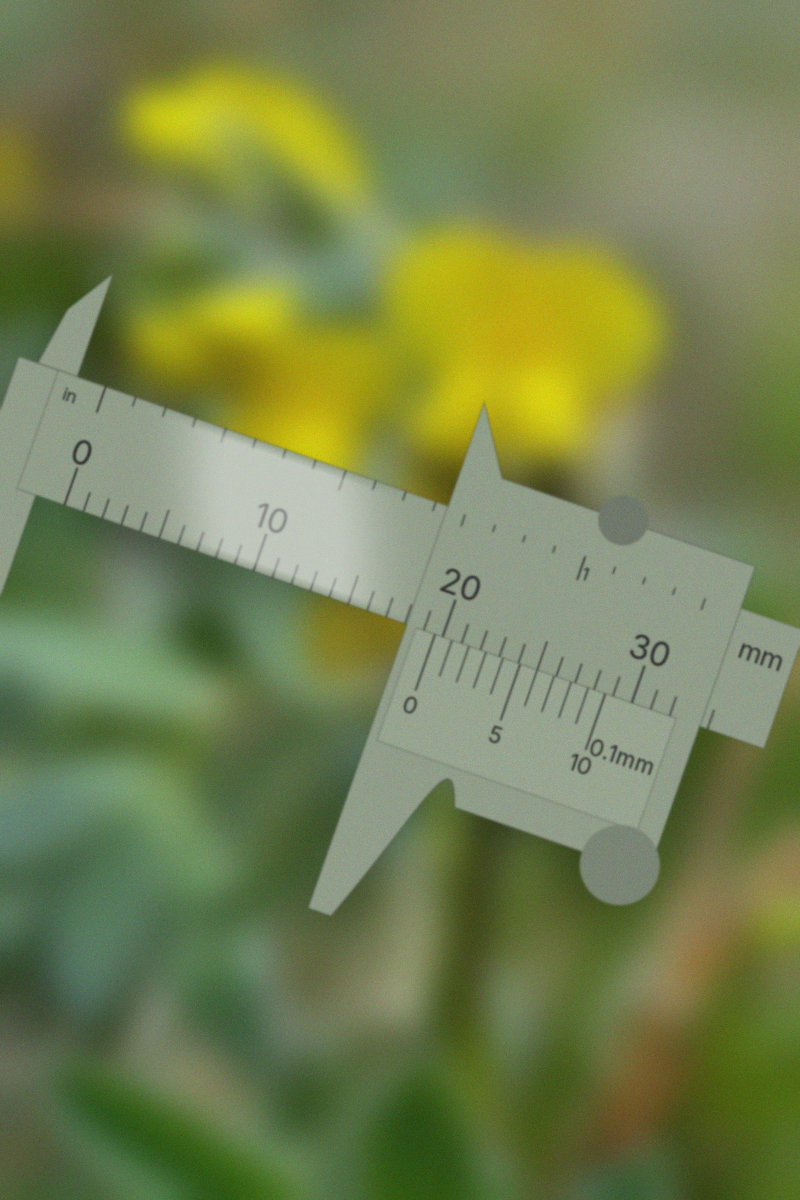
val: mm 19.6
